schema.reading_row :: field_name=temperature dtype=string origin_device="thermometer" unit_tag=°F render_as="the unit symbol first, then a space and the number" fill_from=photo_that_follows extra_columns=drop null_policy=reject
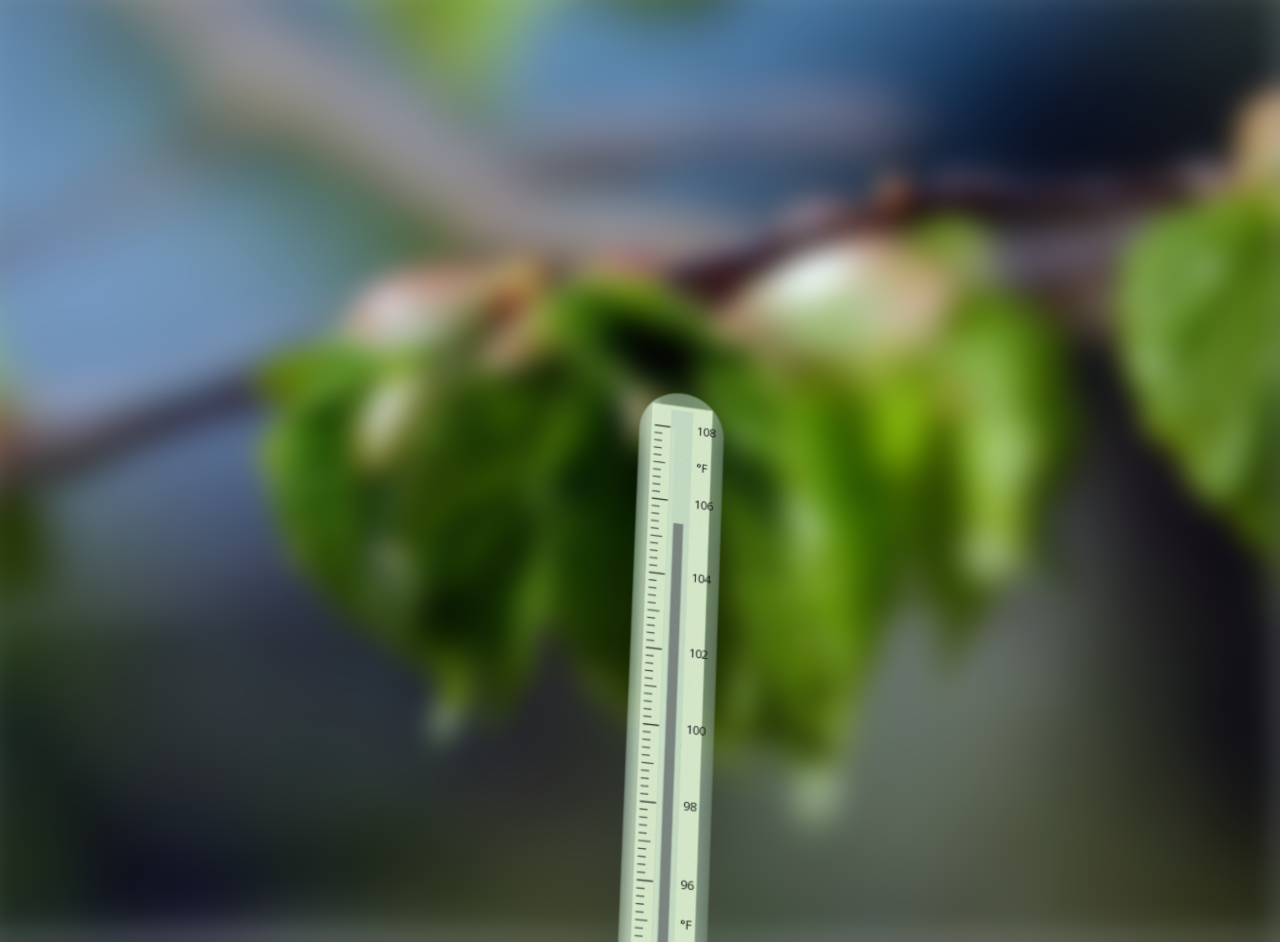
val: °F 105.4
